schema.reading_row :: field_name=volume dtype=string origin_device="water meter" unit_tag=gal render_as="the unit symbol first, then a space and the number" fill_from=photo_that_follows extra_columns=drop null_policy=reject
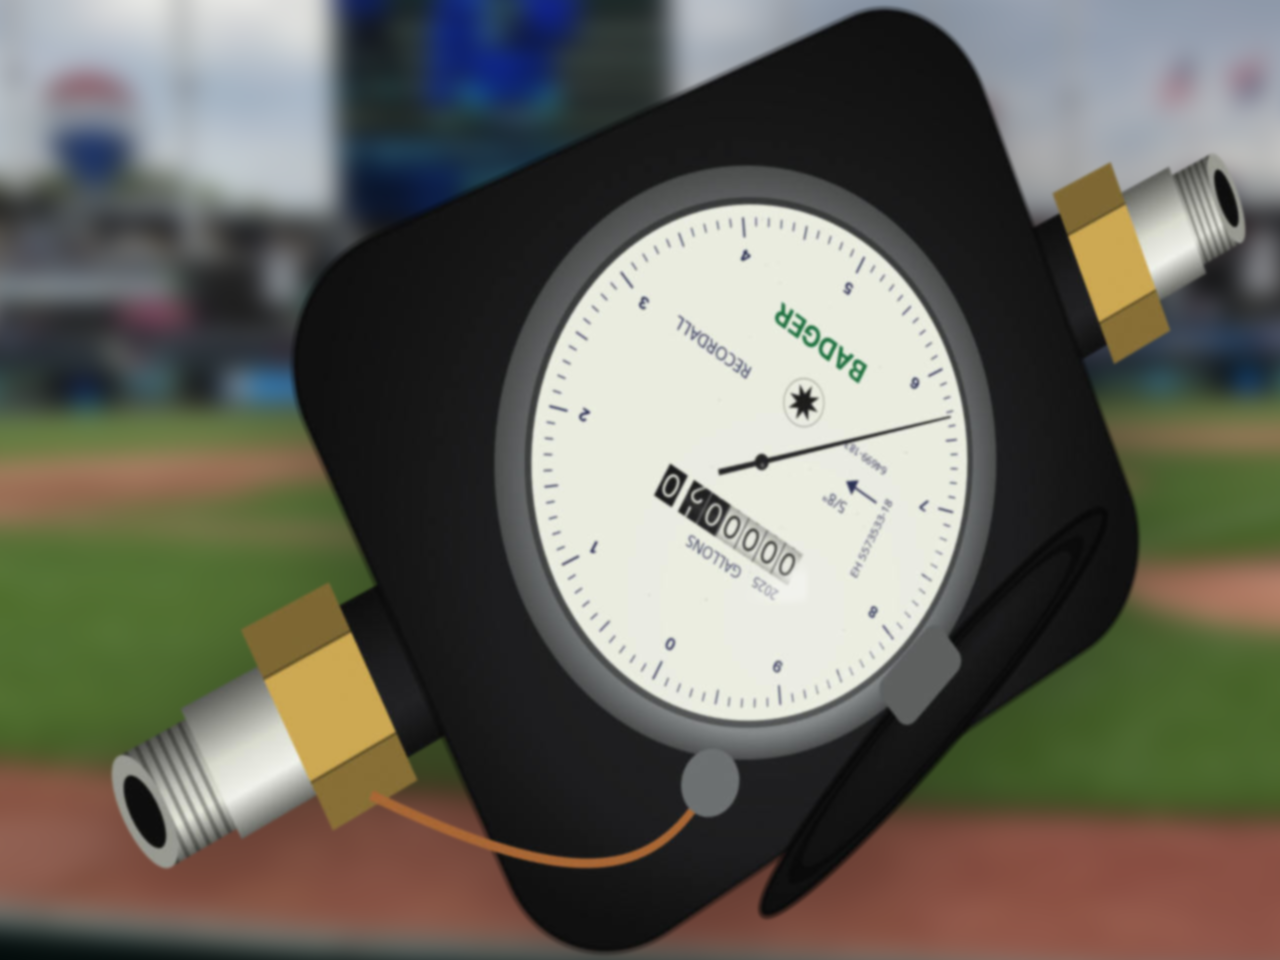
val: gal 16.3
